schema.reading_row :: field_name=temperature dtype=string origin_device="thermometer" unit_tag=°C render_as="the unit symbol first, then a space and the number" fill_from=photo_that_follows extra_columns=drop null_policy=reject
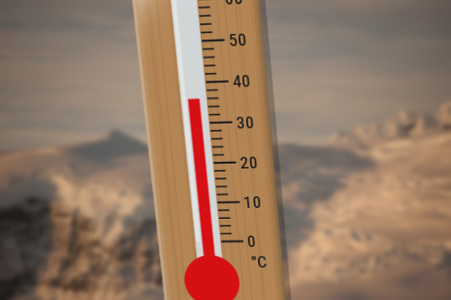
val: °C 36
